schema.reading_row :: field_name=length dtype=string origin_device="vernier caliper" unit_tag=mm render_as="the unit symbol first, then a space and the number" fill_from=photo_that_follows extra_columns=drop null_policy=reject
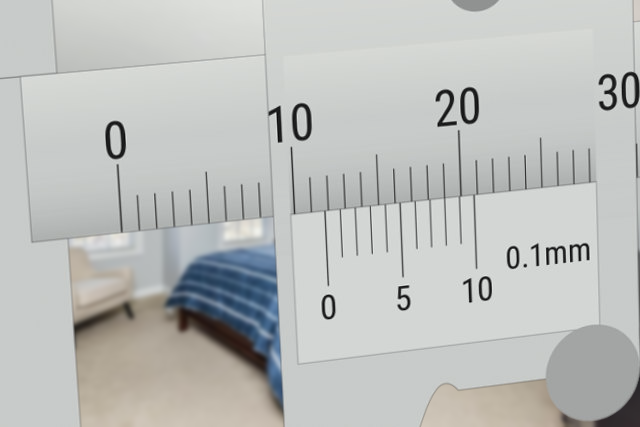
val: mm 11.8
